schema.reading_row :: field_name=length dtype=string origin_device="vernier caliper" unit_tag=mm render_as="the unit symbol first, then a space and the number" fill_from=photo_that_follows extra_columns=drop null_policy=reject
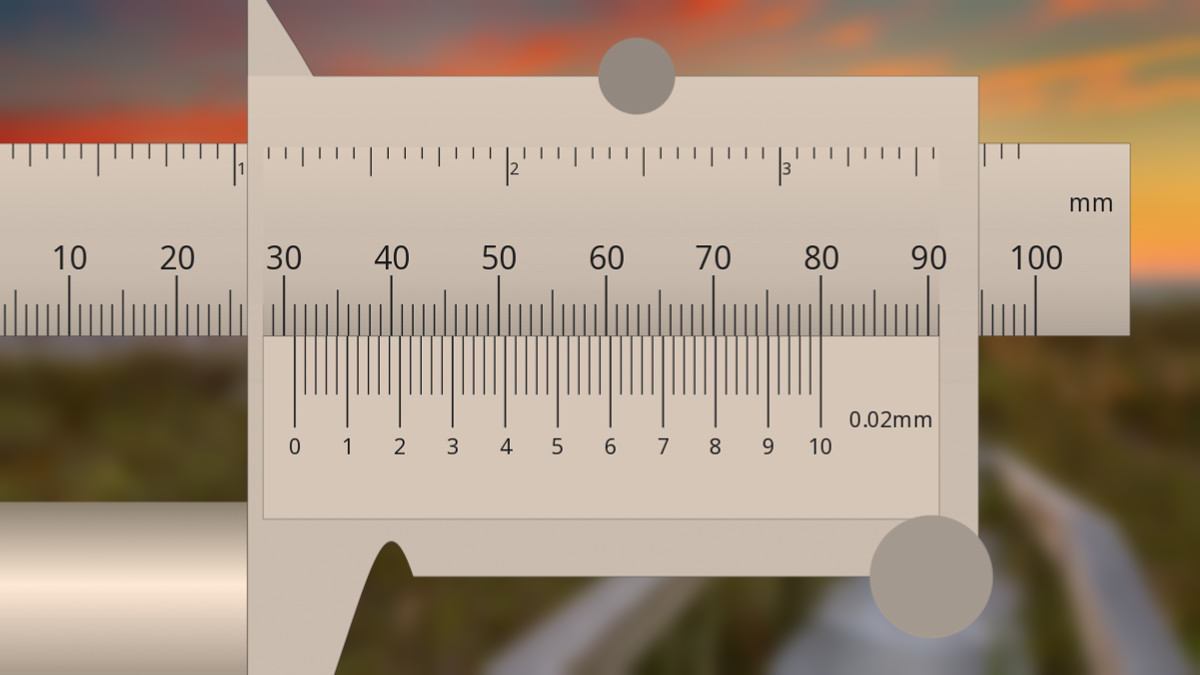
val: mm 31.0
